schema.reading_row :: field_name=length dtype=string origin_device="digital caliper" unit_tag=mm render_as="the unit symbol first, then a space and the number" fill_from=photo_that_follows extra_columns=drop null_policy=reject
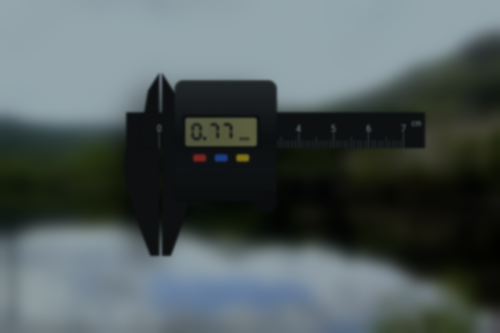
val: mm 0.77
